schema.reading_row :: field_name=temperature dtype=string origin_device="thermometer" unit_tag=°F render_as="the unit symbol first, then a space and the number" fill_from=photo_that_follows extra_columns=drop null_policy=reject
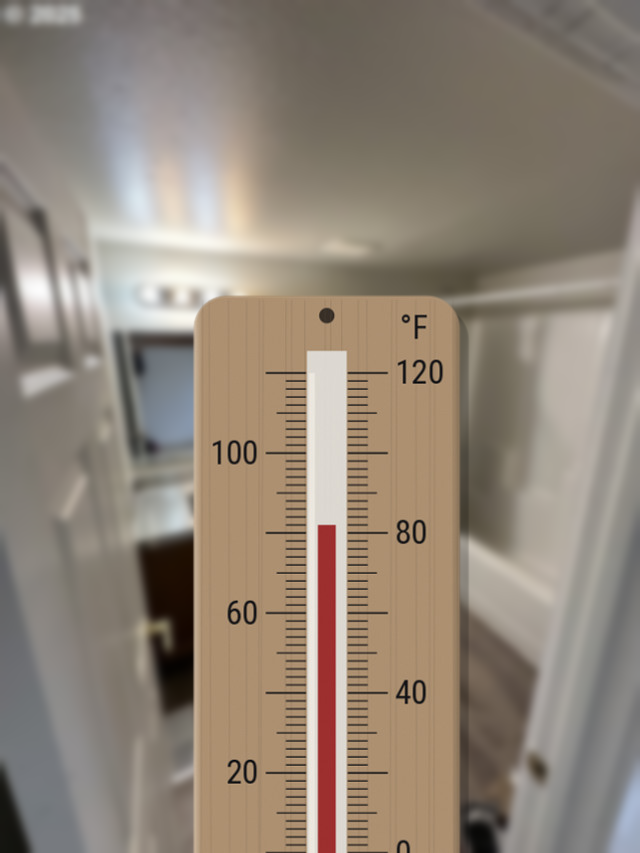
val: °F 82
